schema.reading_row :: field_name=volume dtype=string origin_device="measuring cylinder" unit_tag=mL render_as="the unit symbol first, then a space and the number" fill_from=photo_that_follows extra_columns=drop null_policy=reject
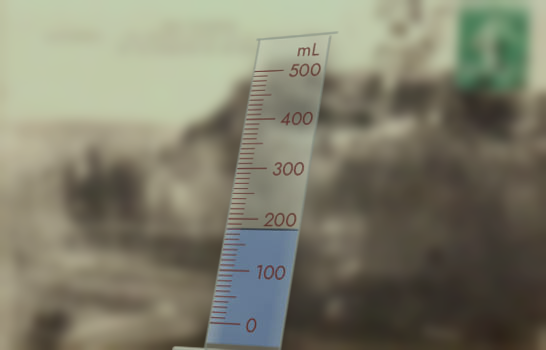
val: mL 180
